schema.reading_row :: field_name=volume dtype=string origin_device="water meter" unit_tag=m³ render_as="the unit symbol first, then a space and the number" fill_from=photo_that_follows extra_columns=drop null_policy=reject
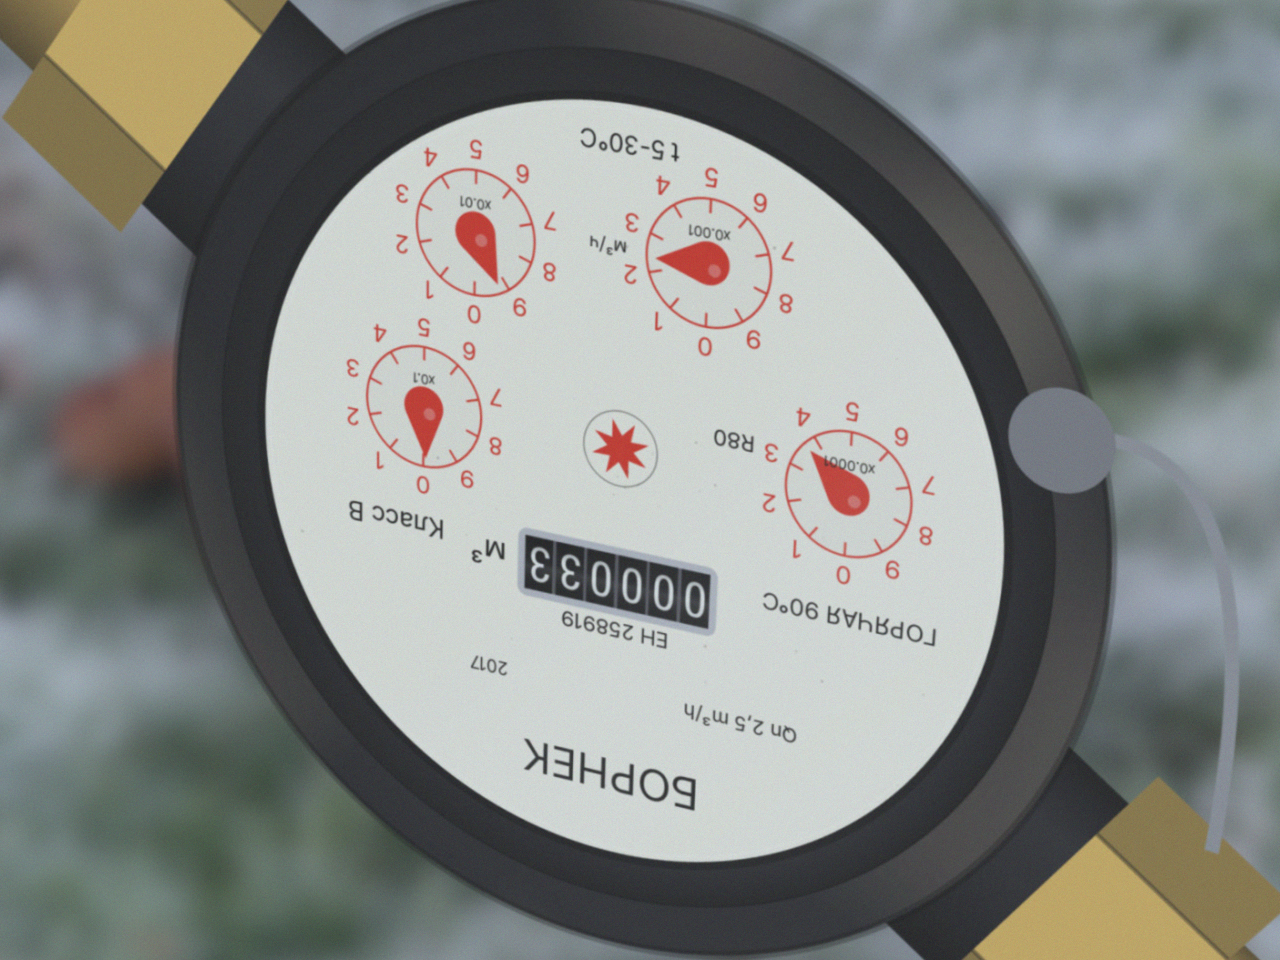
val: m³ 32.9923
